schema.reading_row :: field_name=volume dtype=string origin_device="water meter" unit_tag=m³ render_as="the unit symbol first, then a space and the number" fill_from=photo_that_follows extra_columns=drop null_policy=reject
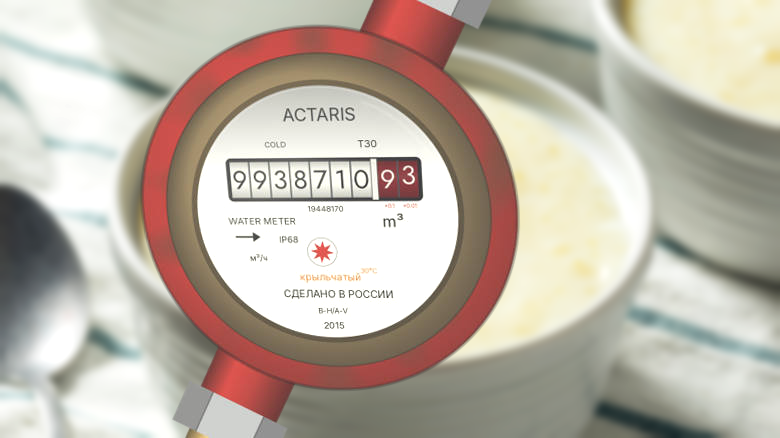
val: m³ 9938710.93
